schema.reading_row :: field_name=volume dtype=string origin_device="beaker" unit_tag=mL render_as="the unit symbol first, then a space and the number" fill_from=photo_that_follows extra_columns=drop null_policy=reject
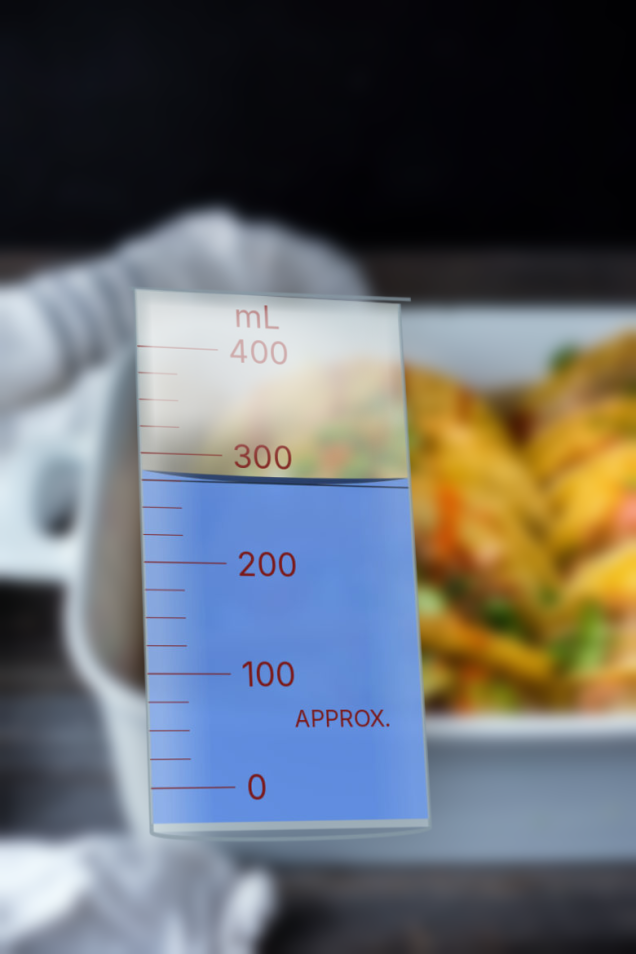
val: mL 275
